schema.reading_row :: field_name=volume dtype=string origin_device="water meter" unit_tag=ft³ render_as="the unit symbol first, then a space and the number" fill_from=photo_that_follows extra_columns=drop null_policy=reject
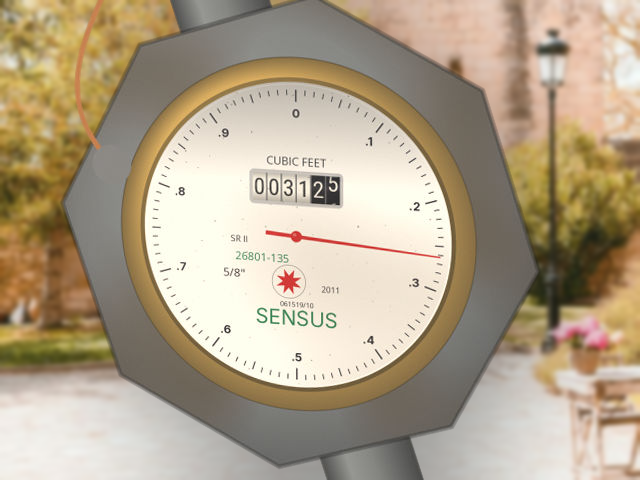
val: ft³ 3125.26
